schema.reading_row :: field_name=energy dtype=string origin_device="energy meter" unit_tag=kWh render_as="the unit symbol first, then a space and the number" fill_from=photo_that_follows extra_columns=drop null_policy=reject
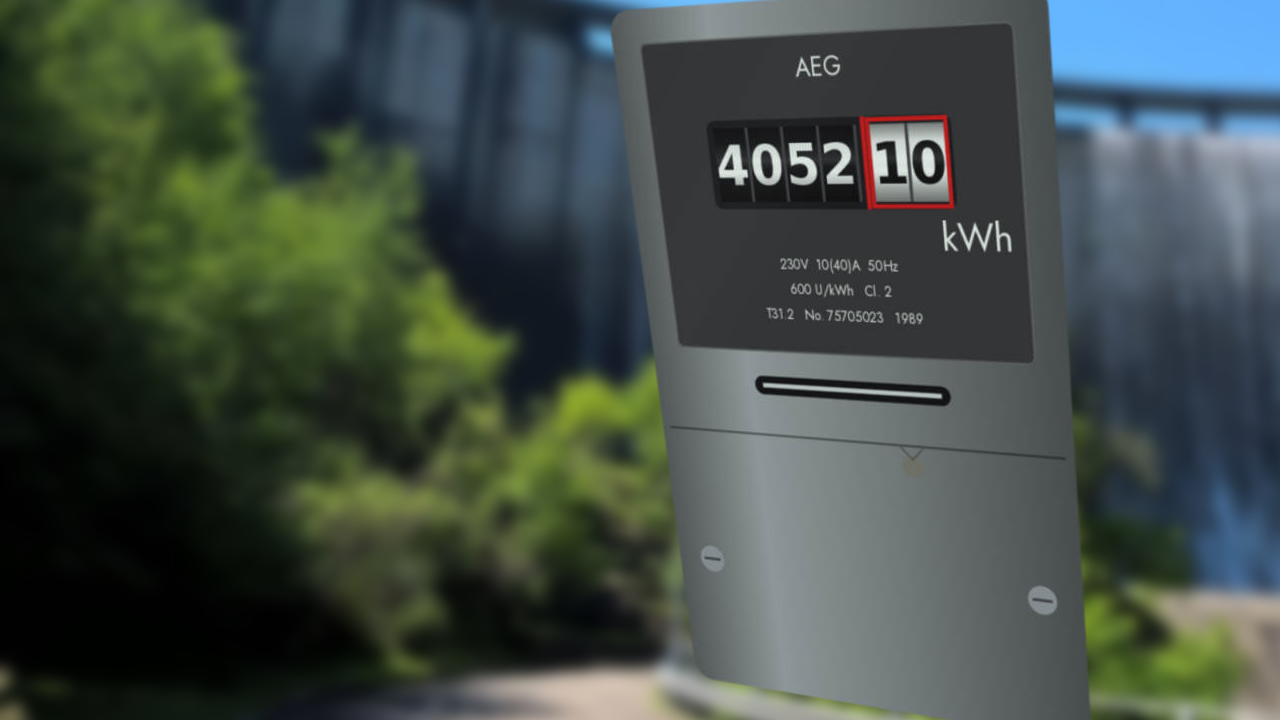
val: kWh 4052.10
